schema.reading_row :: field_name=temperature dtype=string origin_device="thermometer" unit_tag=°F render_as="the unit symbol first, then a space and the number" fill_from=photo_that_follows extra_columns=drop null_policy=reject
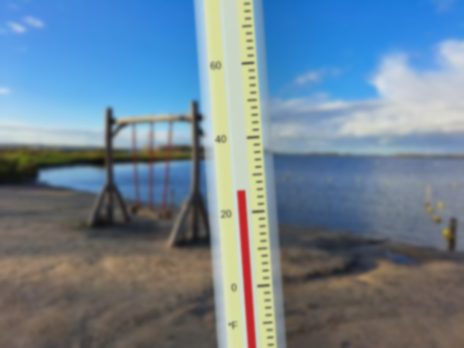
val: °F 26
